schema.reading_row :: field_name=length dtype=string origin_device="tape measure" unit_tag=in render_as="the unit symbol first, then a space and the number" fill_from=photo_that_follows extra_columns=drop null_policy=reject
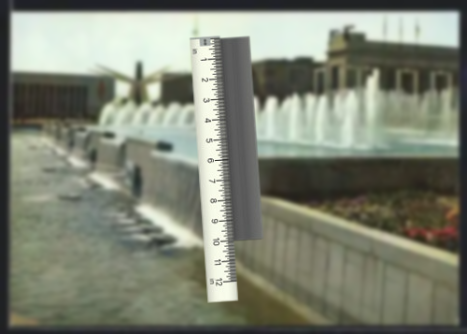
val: in 10
